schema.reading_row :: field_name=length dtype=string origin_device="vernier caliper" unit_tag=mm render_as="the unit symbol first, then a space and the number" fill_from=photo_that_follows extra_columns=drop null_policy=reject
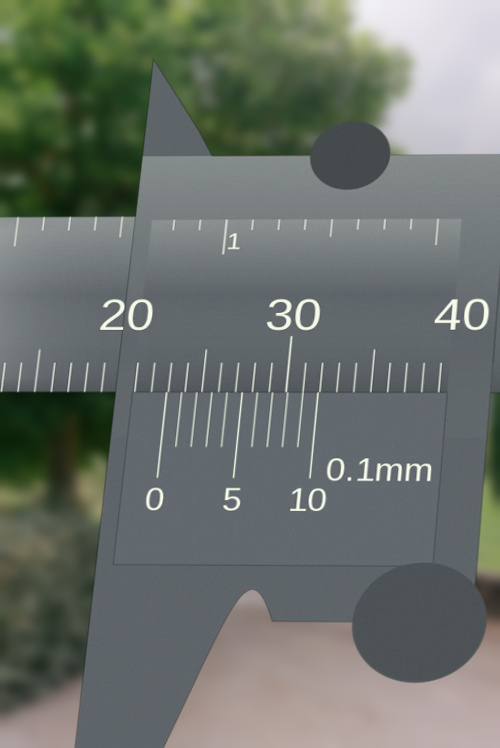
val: mm 22.9
